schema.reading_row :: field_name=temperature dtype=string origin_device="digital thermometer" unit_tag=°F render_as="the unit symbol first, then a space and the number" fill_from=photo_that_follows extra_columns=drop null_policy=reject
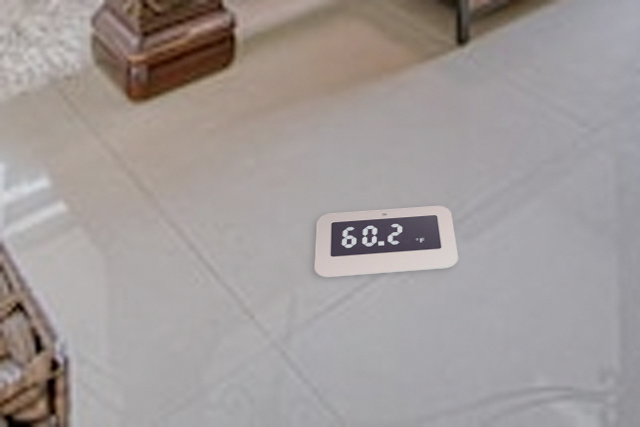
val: °F 60.2
